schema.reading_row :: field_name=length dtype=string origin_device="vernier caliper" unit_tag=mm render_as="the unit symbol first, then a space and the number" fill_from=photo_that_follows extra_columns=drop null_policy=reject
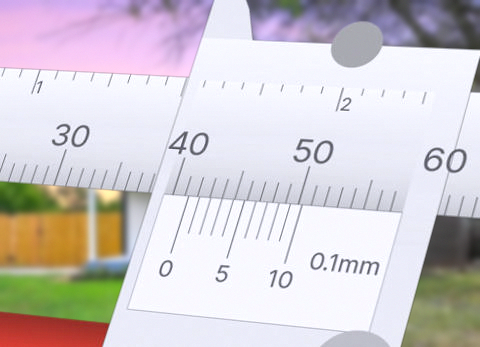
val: mm 41.3
